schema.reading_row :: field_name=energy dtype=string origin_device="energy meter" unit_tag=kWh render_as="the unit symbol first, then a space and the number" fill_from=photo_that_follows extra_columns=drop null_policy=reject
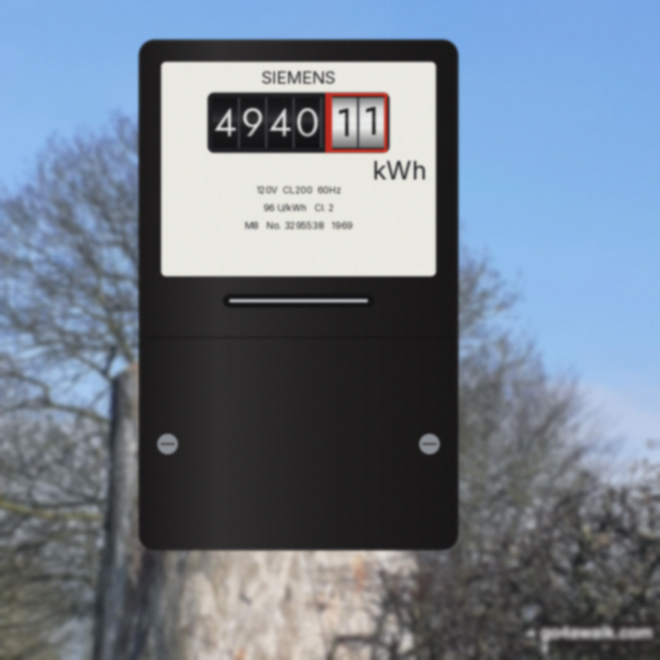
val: kWh 4940.11
